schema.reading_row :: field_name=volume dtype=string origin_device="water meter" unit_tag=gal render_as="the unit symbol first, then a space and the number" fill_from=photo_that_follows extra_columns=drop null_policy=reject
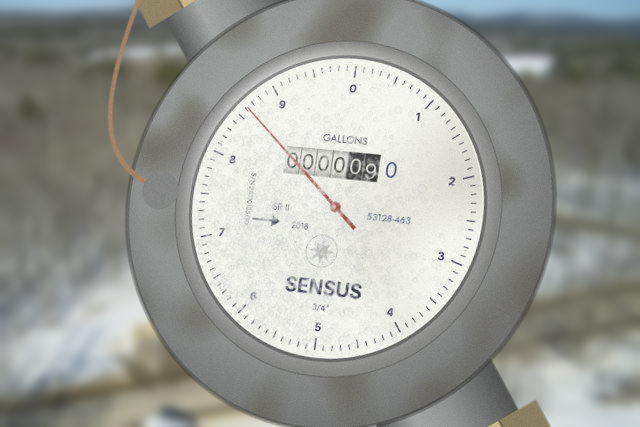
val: gal 88.6
